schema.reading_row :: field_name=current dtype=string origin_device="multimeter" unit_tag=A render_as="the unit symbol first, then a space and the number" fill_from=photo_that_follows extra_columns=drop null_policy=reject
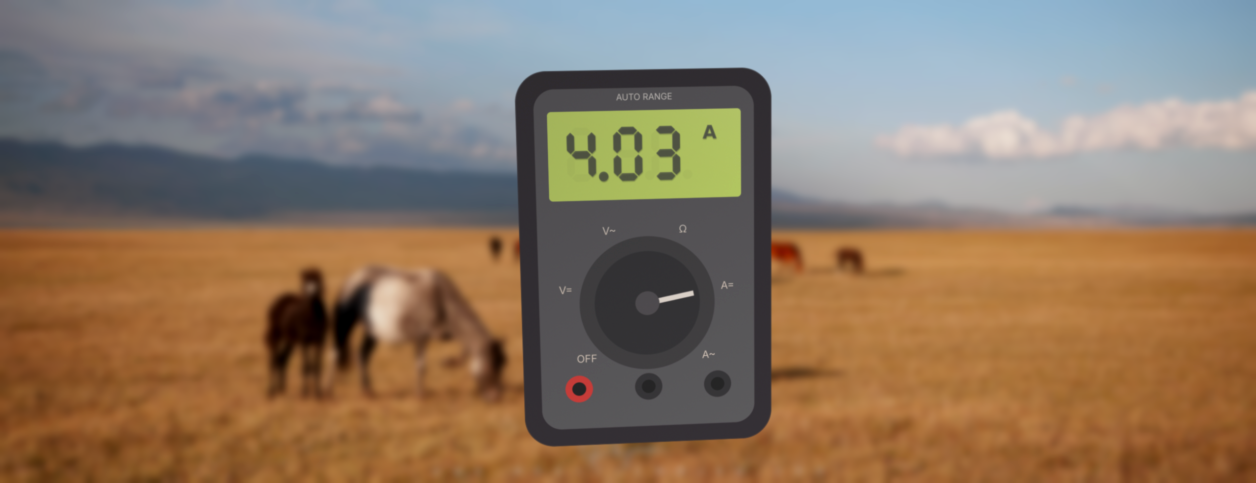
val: A 4.03
